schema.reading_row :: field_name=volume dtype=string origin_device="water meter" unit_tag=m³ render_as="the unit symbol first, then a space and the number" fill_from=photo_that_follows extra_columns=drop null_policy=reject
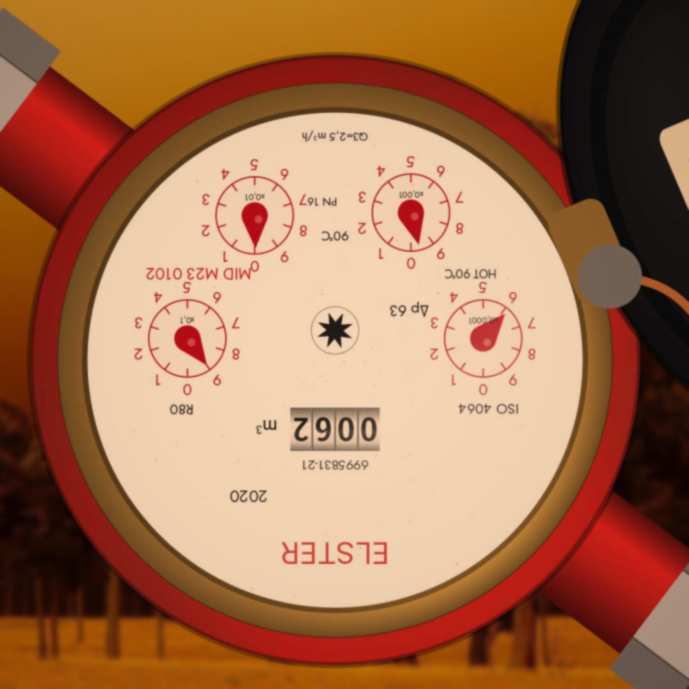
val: m³ 62.8996
